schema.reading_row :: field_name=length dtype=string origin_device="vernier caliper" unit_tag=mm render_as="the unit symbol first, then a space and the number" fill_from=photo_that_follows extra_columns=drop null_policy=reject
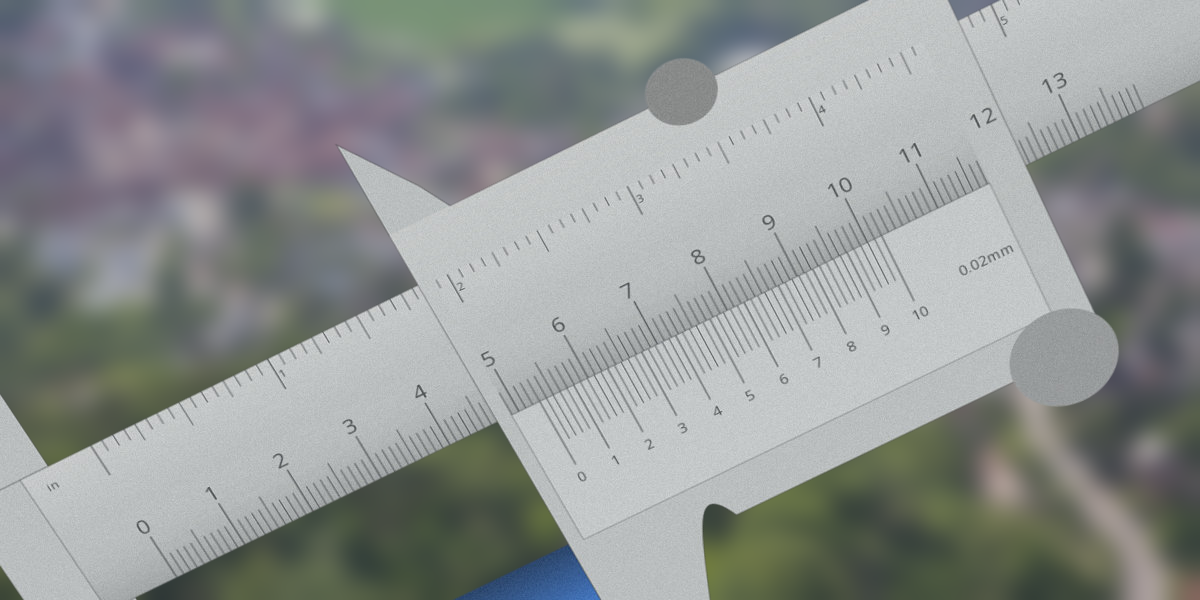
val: mm 53.0
